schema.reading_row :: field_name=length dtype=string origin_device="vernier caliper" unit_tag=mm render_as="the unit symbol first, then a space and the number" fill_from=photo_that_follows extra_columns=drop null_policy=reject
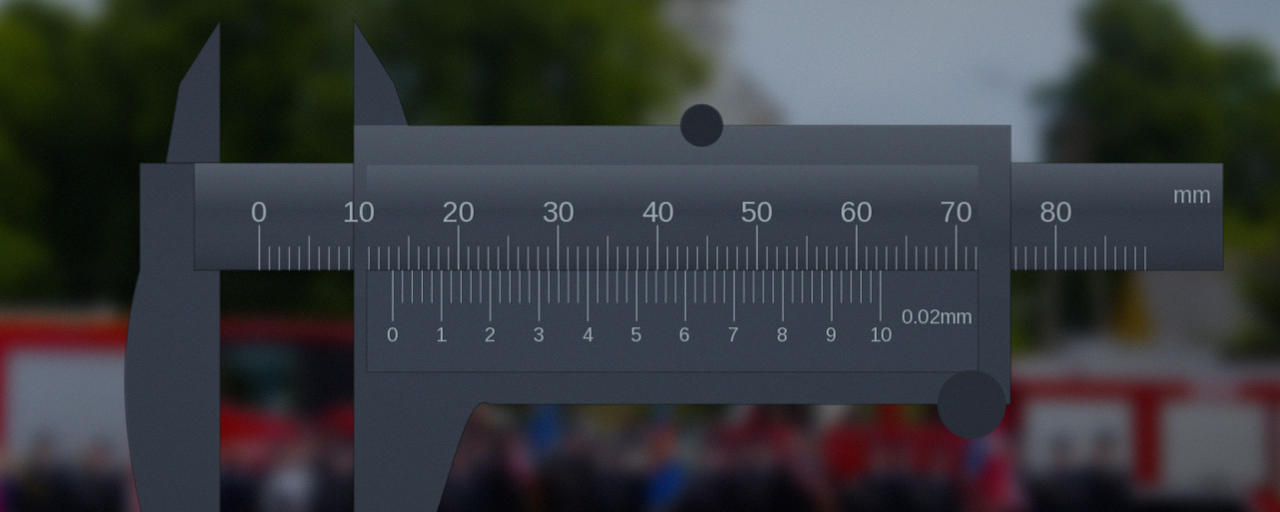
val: mm 13.4
